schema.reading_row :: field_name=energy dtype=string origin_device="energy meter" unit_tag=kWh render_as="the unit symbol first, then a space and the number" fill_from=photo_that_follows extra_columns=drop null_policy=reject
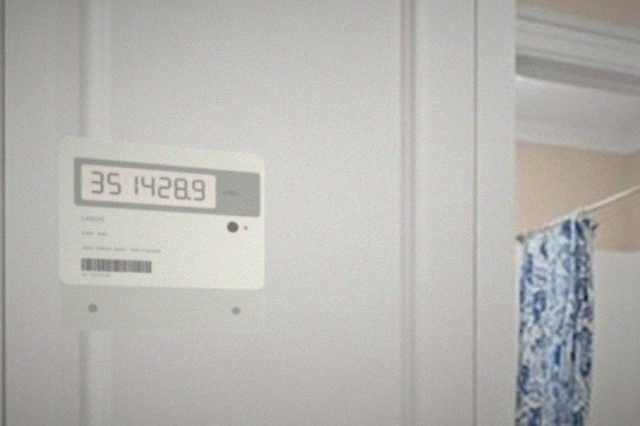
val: kWh 351428.9
